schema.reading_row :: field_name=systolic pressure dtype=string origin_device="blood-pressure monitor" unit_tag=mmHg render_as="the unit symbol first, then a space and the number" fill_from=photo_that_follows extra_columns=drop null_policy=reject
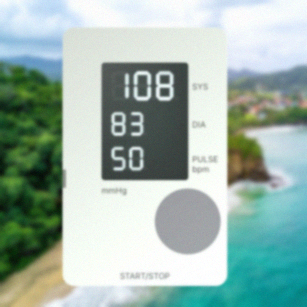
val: mmHg 108
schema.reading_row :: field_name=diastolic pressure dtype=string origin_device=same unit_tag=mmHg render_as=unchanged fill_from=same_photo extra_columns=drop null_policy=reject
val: mmHg 83
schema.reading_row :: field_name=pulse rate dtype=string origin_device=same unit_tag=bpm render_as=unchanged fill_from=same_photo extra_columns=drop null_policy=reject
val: bpm 50
